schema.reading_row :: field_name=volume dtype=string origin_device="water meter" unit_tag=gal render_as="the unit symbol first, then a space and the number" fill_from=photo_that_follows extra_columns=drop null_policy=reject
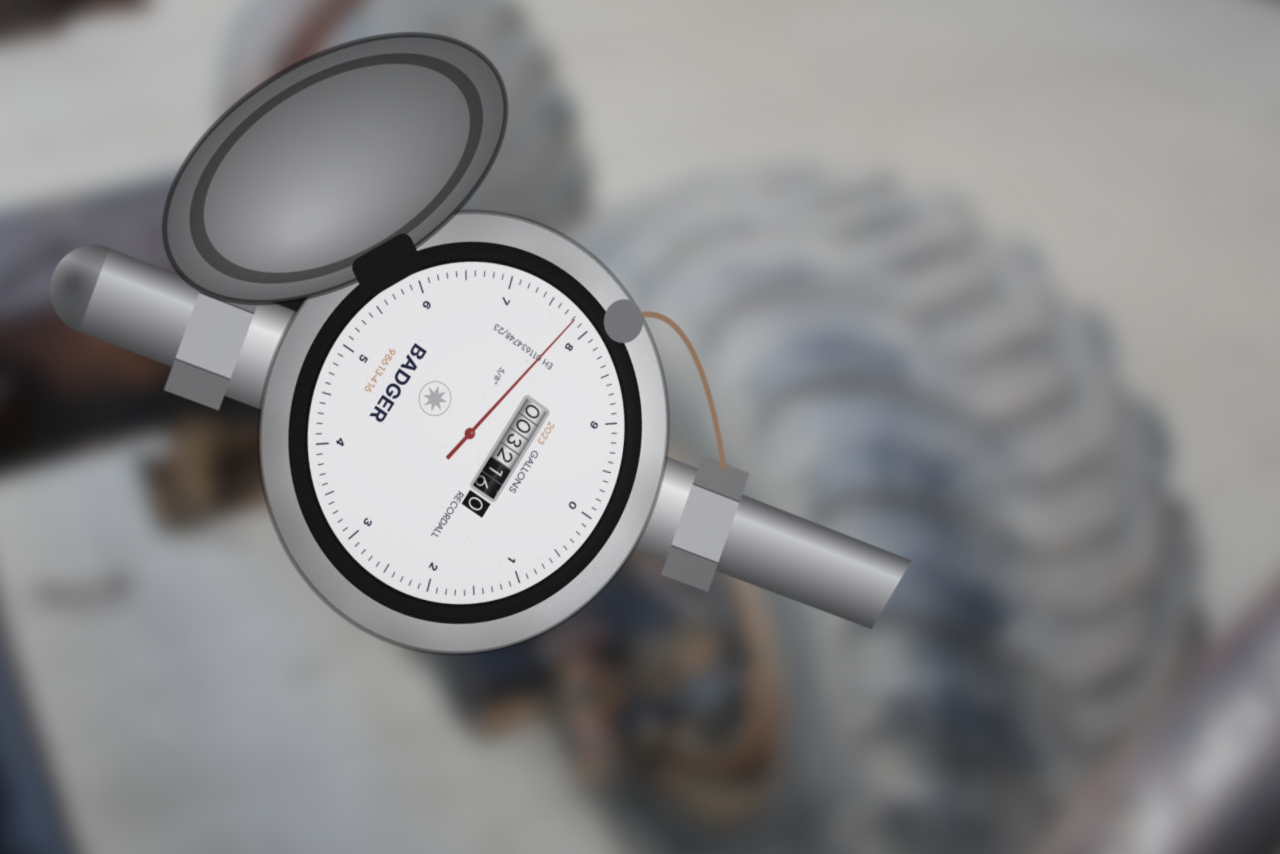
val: gal 32157.8
